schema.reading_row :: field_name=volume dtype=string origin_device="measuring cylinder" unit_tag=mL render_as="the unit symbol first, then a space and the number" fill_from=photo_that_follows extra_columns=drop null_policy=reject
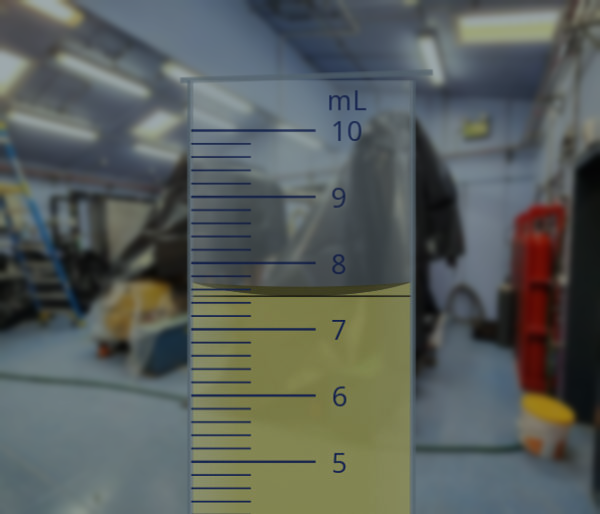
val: mL 7.5
